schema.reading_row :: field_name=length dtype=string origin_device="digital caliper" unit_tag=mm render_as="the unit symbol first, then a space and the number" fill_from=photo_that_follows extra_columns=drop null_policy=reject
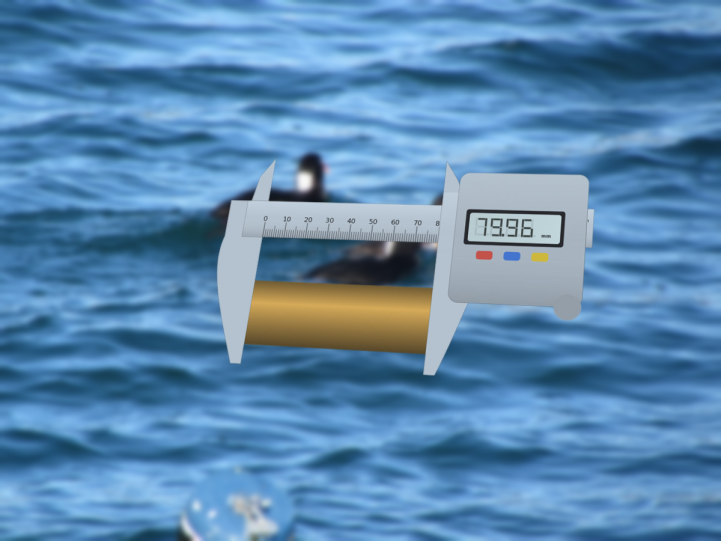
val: mm 79.96
